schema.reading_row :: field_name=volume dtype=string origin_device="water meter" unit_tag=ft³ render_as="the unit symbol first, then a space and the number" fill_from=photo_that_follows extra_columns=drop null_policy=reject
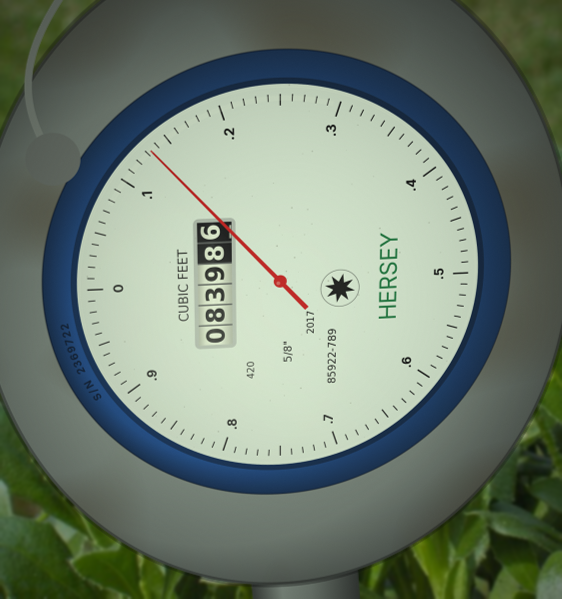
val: ft³ 83986.13
